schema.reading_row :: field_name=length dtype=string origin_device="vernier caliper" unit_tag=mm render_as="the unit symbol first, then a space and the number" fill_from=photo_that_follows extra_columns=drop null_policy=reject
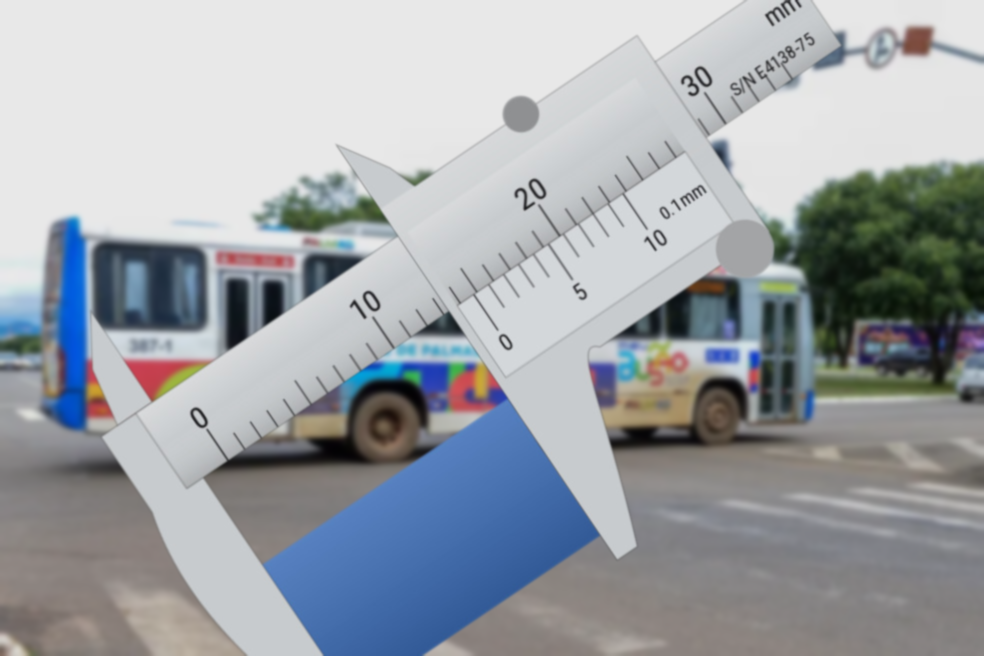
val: mm 14.8
